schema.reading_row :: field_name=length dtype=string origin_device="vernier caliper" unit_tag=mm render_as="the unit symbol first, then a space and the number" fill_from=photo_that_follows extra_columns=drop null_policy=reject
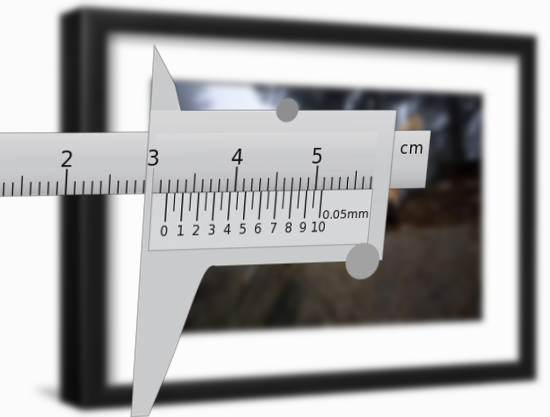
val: mm 31.8
